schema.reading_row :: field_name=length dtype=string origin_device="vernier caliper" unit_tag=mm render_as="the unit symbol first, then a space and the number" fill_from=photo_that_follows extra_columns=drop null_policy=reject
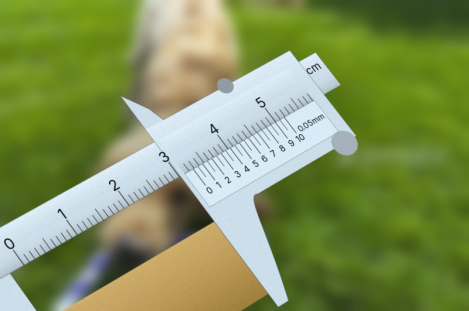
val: mm 32.8
